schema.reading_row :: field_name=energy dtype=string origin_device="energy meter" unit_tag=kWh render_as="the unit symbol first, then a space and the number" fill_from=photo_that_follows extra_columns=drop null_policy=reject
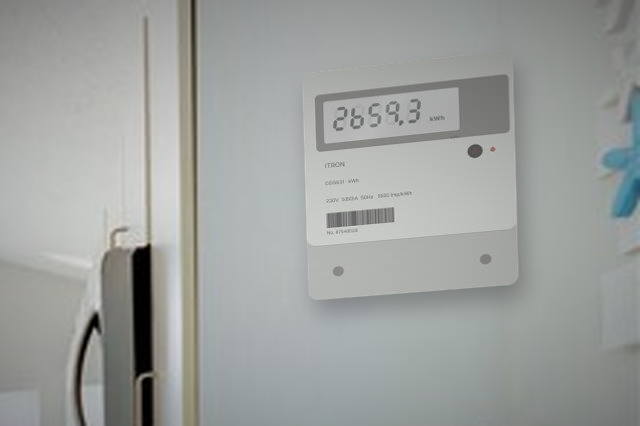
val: kWh 2659.3
